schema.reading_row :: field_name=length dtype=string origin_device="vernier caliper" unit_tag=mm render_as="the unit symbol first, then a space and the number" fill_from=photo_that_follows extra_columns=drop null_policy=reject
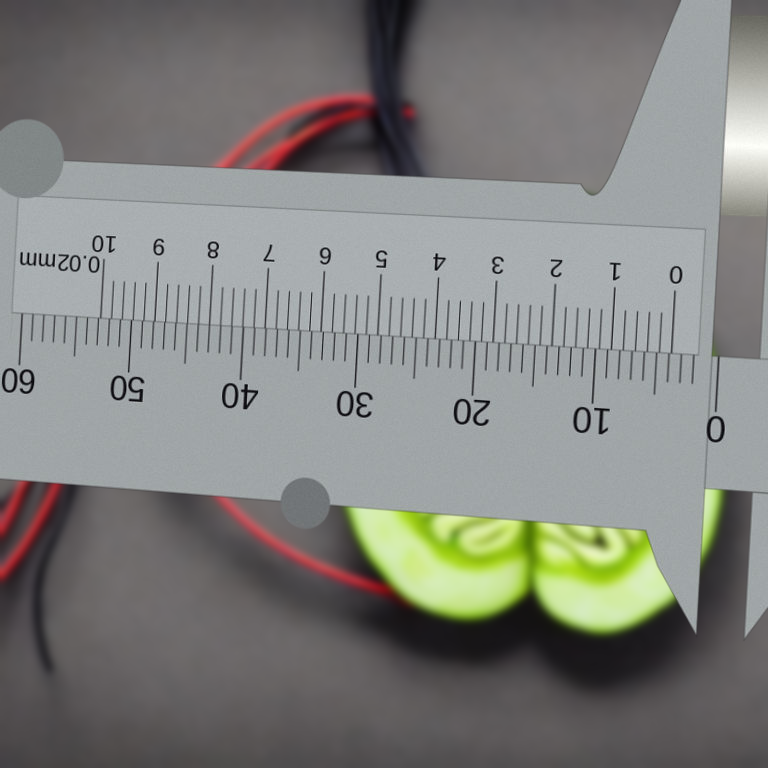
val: mm 3.8
